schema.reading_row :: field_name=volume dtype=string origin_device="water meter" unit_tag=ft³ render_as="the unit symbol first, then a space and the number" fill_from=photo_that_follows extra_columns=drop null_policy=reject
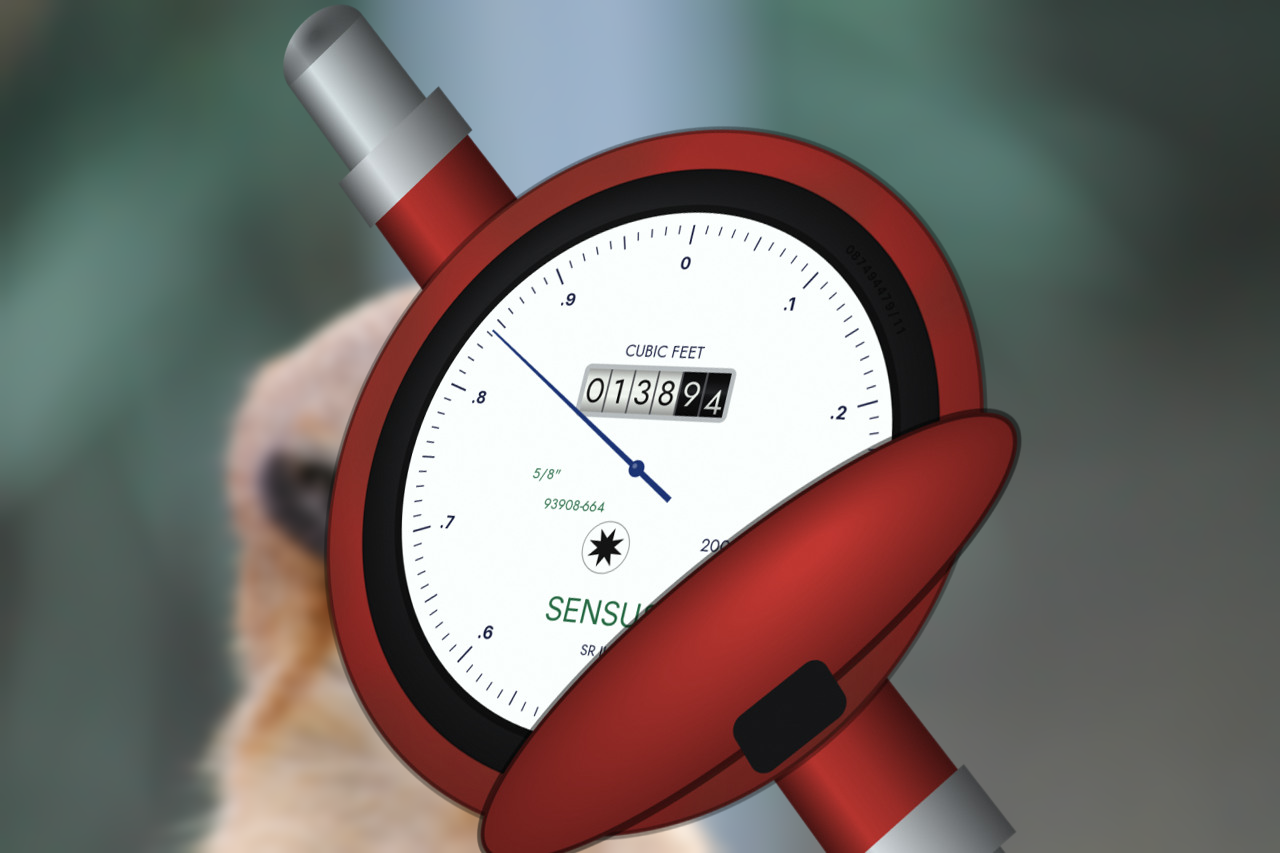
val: ft³ 13893.84
